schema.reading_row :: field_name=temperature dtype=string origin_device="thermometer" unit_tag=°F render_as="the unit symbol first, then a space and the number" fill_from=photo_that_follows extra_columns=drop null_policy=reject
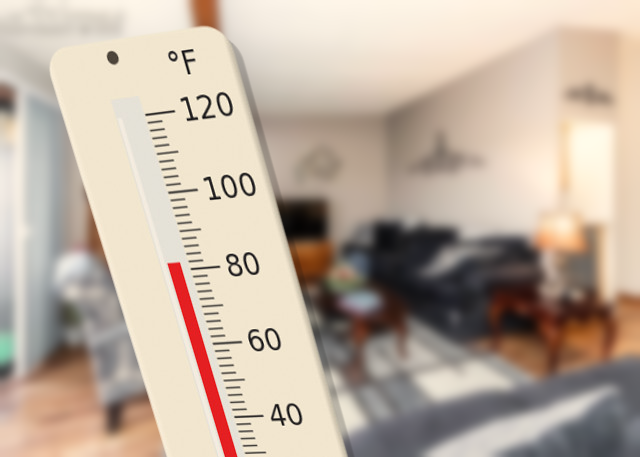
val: °F 82
